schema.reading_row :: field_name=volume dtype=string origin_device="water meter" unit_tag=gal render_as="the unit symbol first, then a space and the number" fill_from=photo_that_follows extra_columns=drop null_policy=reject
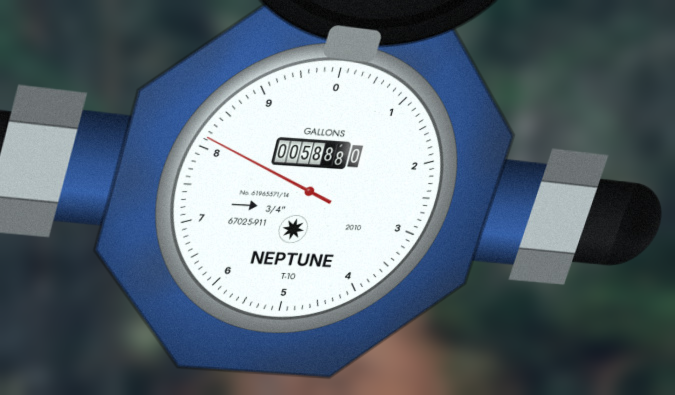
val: gal 58878.1
